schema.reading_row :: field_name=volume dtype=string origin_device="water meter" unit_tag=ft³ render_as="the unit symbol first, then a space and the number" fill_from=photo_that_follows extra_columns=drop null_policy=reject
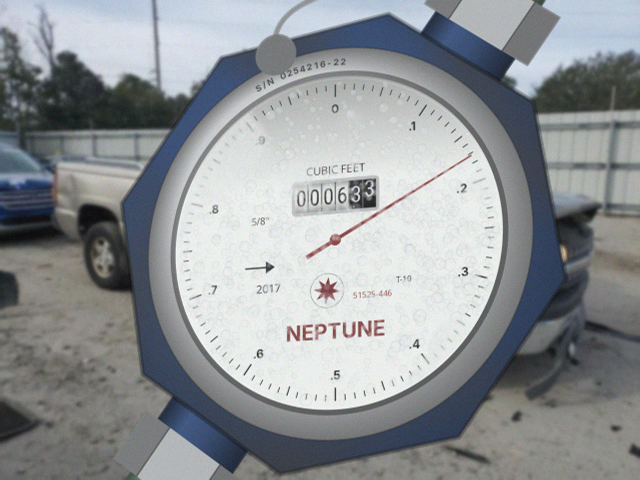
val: ft³ 633.17
